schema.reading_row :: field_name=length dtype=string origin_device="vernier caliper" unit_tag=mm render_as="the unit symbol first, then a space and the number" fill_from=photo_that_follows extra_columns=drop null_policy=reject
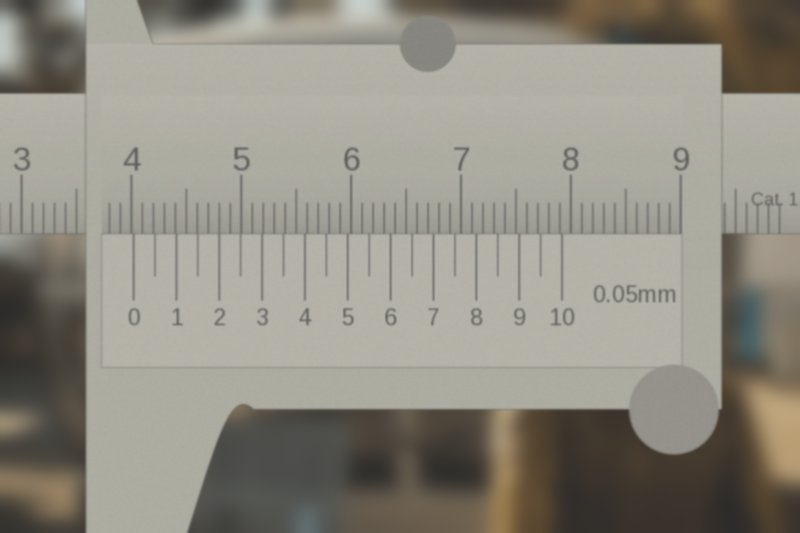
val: mm 40.2
